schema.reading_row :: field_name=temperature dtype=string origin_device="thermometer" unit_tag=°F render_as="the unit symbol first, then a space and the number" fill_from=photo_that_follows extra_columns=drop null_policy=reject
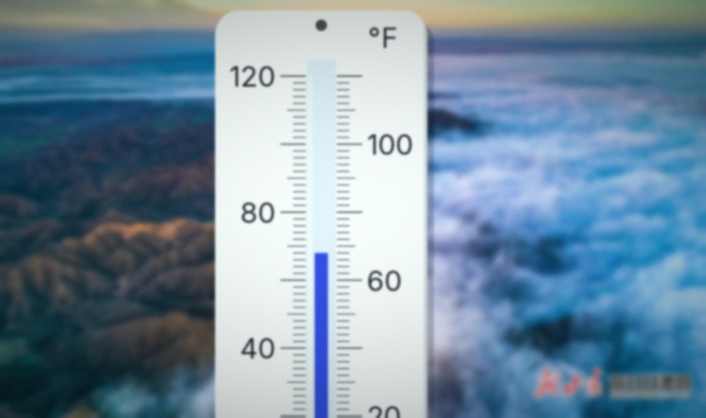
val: °F 68
